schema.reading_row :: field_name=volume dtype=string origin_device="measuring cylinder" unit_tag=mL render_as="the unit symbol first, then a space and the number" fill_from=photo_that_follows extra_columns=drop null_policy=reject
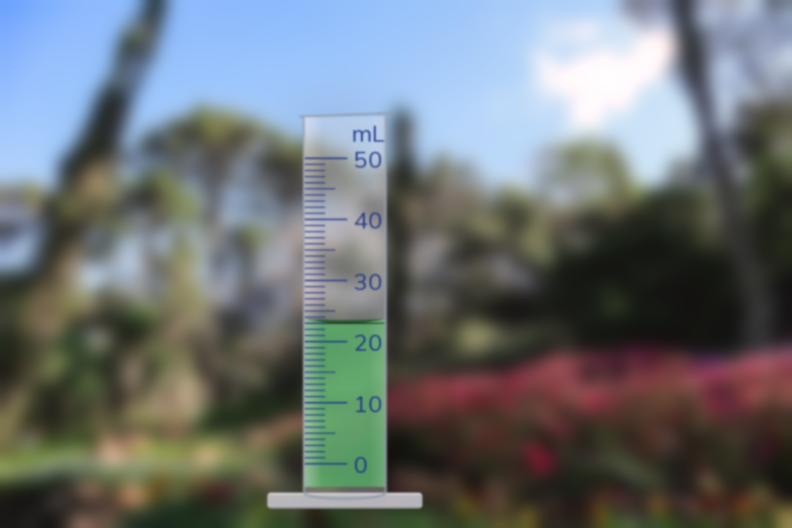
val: mL 23
